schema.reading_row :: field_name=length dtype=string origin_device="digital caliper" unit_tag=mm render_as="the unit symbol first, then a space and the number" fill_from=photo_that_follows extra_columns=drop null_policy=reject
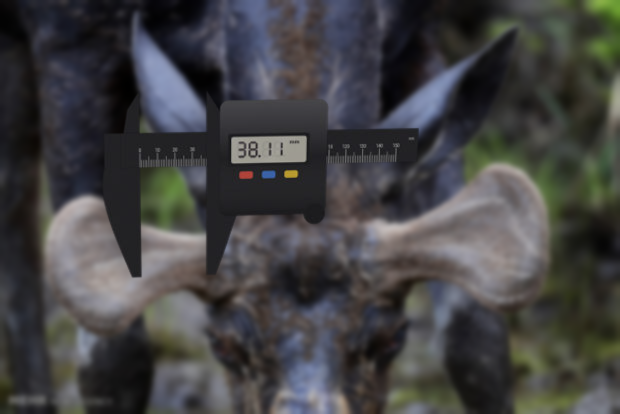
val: mm 38.11
